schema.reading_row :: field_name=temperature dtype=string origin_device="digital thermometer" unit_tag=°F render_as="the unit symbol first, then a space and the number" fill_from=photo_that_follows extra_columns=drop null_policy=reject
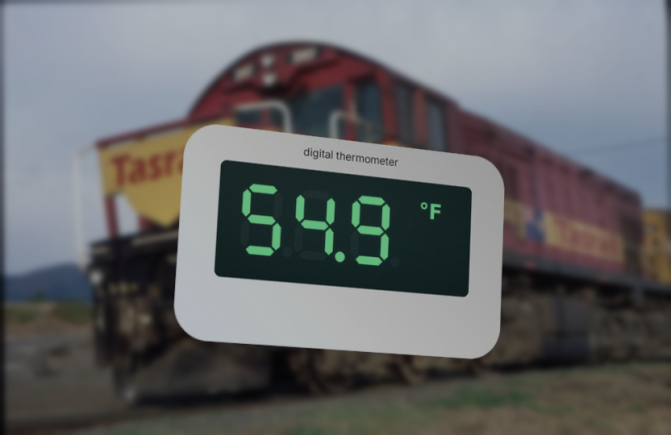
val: °F 54.9
